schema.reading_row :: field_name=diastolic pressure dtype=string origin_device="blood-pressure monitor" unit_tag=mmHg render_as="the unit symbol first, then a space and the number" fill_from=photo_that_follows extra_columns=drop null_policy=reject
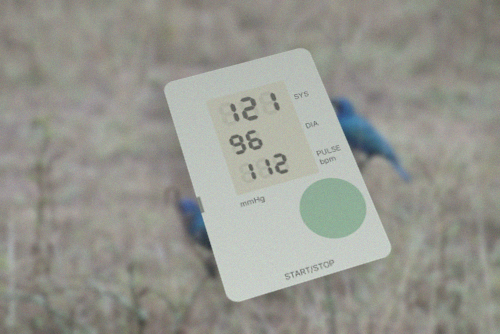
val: mmHg 96
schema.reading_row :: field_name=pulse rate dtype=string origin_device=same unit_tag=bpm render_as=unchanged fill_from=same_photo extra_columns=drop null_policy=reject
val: bpm 112
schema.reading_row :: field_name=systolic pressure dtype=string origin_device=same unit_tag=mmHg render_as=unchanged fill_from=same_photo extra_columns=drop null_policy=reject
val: mmHg 121
